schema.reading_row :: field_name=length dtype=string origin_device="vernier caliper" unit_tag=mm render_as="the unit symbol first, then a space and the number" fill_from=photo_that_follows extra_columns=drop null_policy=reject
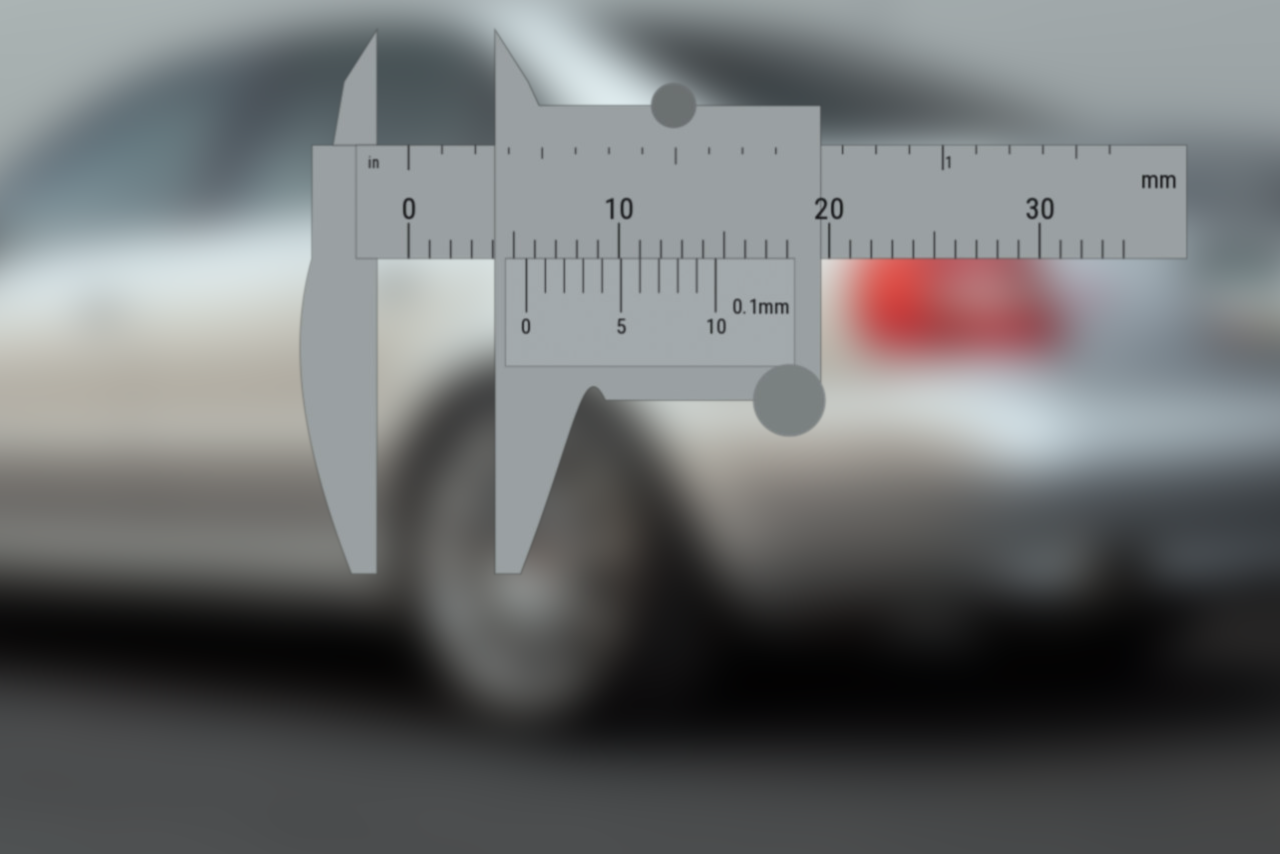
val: mm 5.6
